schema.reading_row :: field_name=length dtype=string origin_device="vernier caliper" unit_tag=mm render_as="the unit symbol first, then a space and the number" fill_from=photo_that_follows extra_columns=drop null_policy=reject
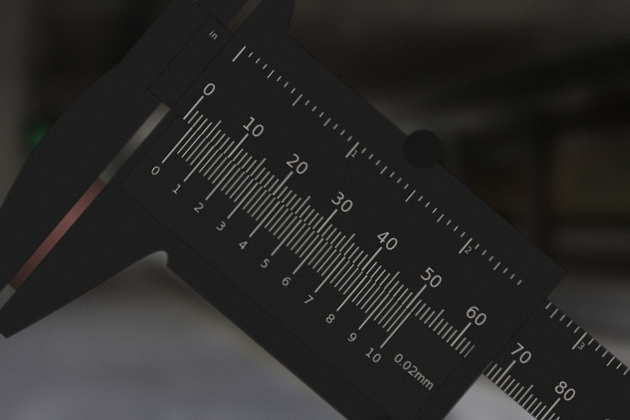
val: mm 2.0
